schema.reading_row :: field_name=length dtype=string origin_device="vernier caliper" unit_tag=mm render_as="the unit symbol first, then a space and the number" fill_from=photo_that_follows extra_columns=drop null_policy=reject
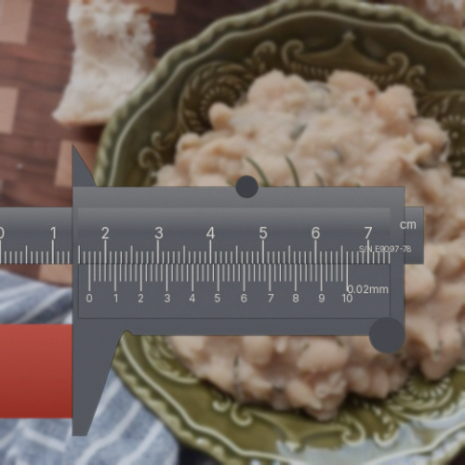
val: mm 17.0
